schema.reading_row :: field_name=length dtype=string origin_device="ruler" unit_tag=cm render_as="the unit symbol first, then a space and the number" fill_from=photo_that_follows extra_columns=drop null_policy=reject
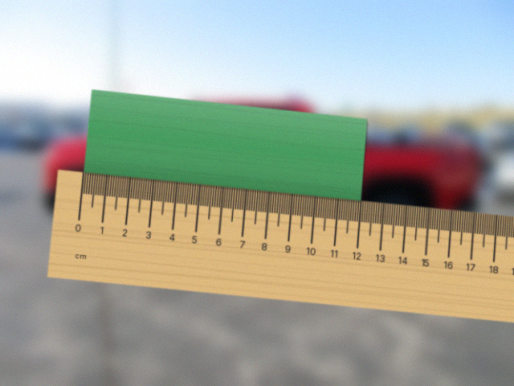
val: cm 12
